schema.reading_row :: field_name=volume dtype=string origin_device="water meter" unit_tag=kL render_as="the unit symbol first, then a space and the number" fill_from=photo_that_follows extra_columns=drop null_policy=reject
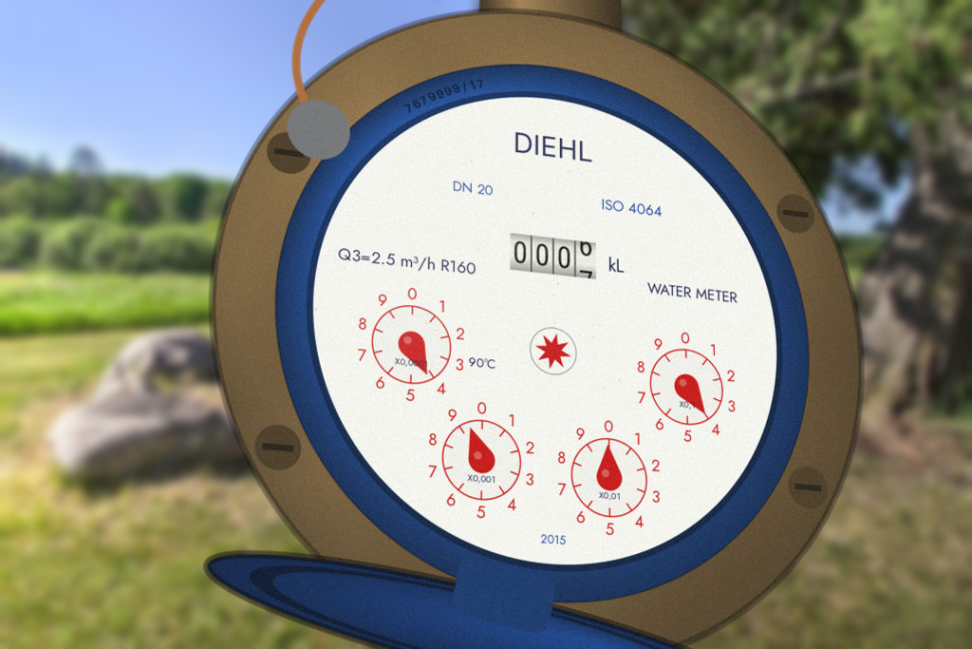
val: kL 6.3994
